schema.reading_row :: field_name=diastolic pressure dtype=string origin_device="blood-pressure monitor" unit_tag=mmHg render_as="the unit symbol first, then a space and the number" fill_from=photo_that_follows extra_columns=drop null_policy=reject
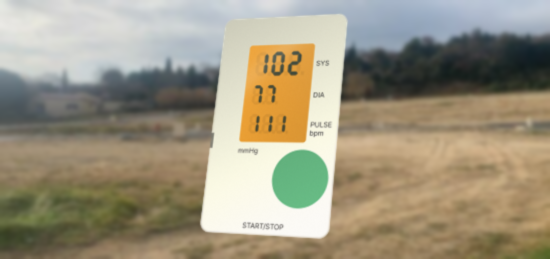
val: mmHg 77
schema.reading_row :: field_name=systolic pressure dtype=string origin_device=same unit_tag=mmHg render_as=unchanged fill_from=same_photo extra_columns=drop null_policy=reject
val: mmHg 102
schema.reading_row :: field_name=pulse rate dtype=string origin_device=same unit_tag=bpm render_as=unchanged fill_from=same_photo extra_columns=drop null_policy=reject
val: bpm 111
